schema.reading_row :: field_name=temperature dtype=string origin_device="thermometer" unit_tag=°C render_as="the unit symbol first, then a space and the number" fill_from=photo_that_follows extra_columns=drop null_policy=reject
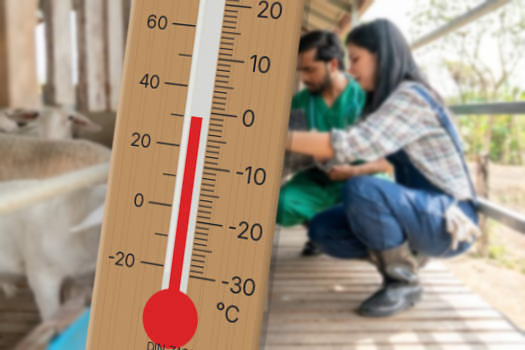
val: °C -1
